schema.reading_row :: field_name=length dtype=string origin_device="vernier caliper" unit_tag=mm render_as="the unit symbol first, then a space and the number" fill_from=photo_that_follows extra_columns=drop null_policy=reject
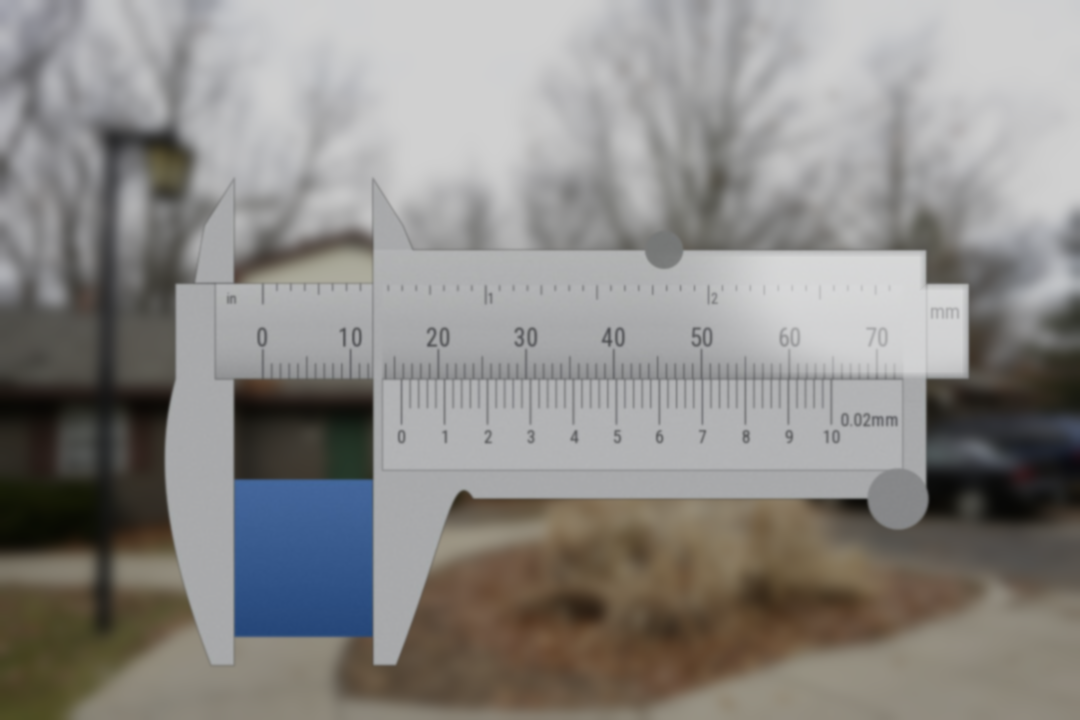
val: mm 15.8
